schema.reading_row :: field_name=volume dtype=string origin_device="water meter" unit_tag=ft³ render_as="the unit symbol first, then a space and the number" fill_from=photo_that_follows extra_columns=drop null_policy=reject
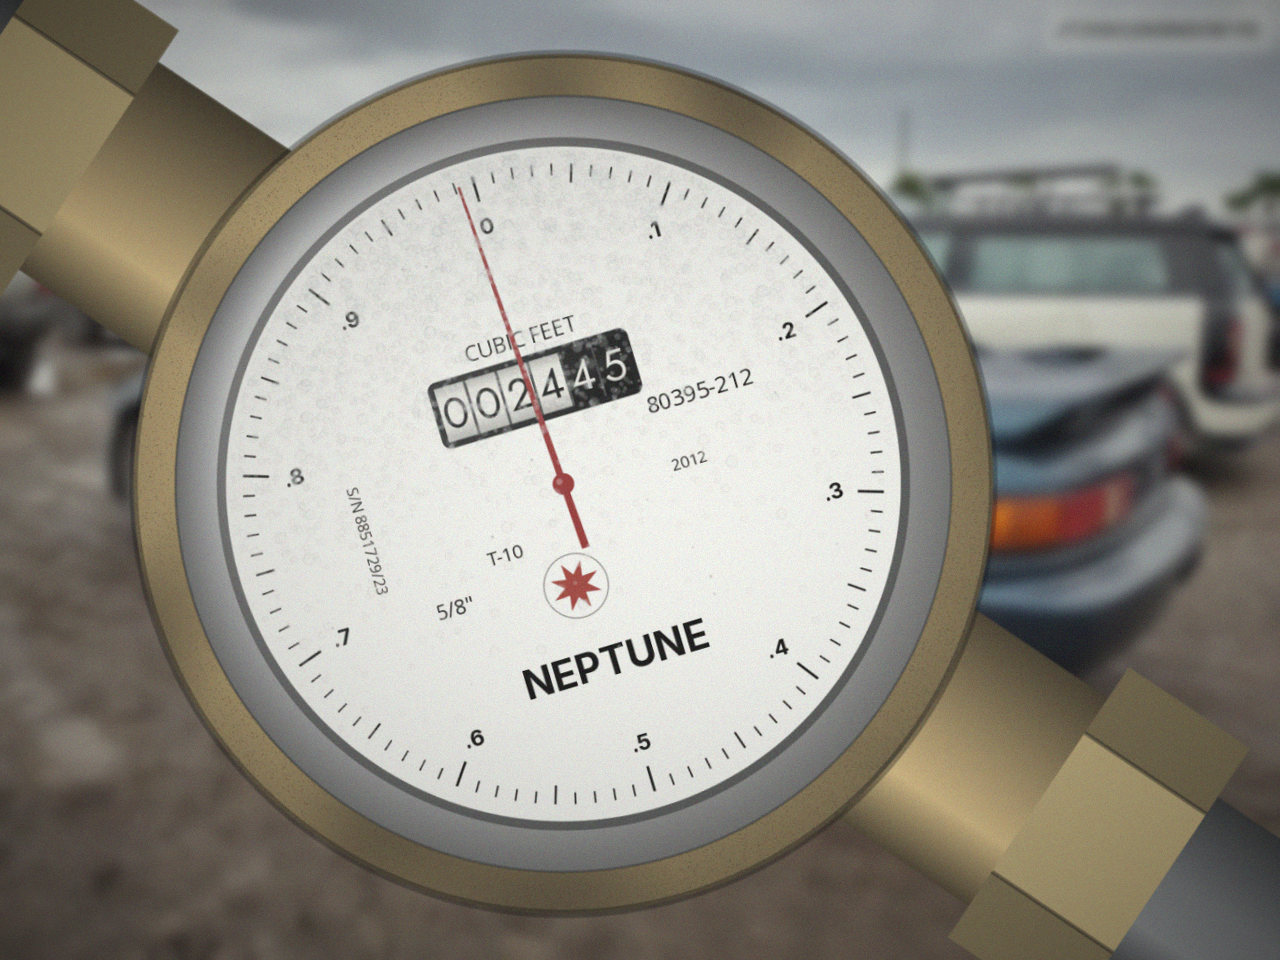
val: ft³ 2444.99
